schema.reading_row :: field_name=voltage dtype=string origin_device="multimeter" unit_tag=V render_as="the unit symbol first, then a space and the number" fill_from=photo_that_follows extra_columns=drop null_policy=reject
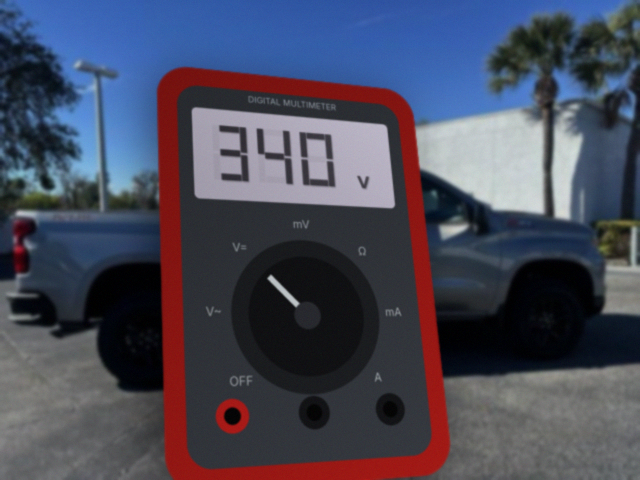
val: V 340
